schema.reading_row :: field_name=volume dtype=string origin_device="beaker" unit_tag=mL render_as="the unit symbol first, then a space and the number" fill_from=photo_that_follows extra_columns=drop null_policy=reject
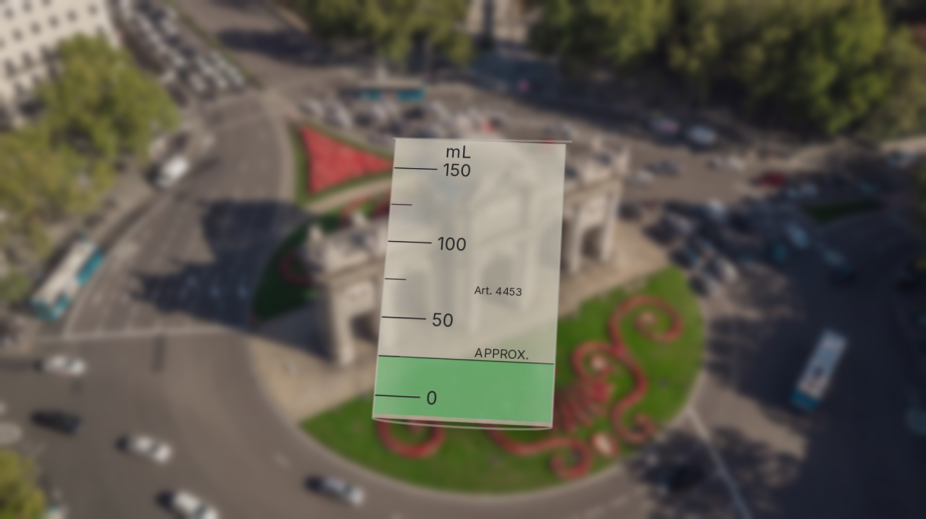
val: mL 25
